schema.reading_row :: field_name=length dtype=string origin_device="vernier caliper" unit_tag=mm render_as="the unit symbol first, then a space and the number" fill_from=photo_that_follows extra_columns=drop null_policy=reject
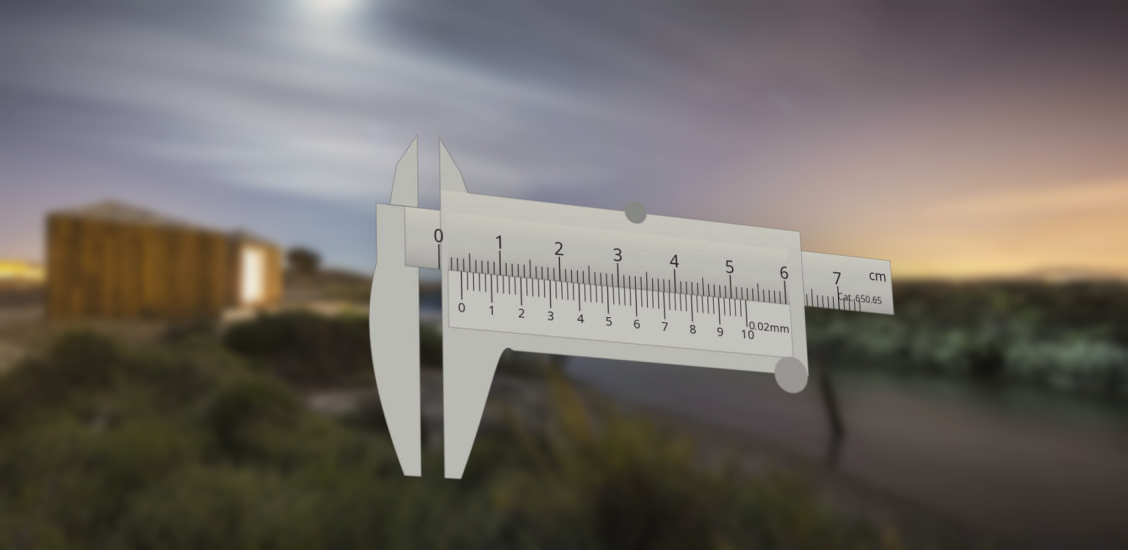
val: mm 3.6
